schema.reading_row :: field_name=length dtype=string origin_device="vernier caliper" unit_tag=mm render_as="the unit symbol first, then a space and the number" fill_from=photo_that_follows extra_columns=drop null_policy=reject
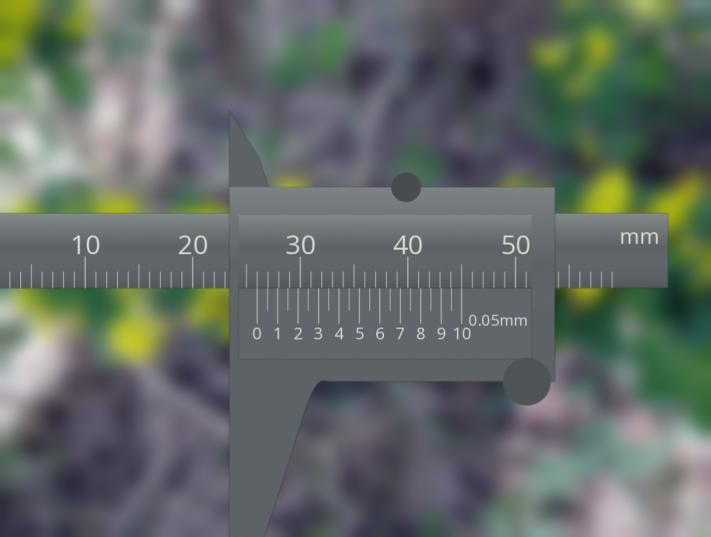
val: mm 26.0
